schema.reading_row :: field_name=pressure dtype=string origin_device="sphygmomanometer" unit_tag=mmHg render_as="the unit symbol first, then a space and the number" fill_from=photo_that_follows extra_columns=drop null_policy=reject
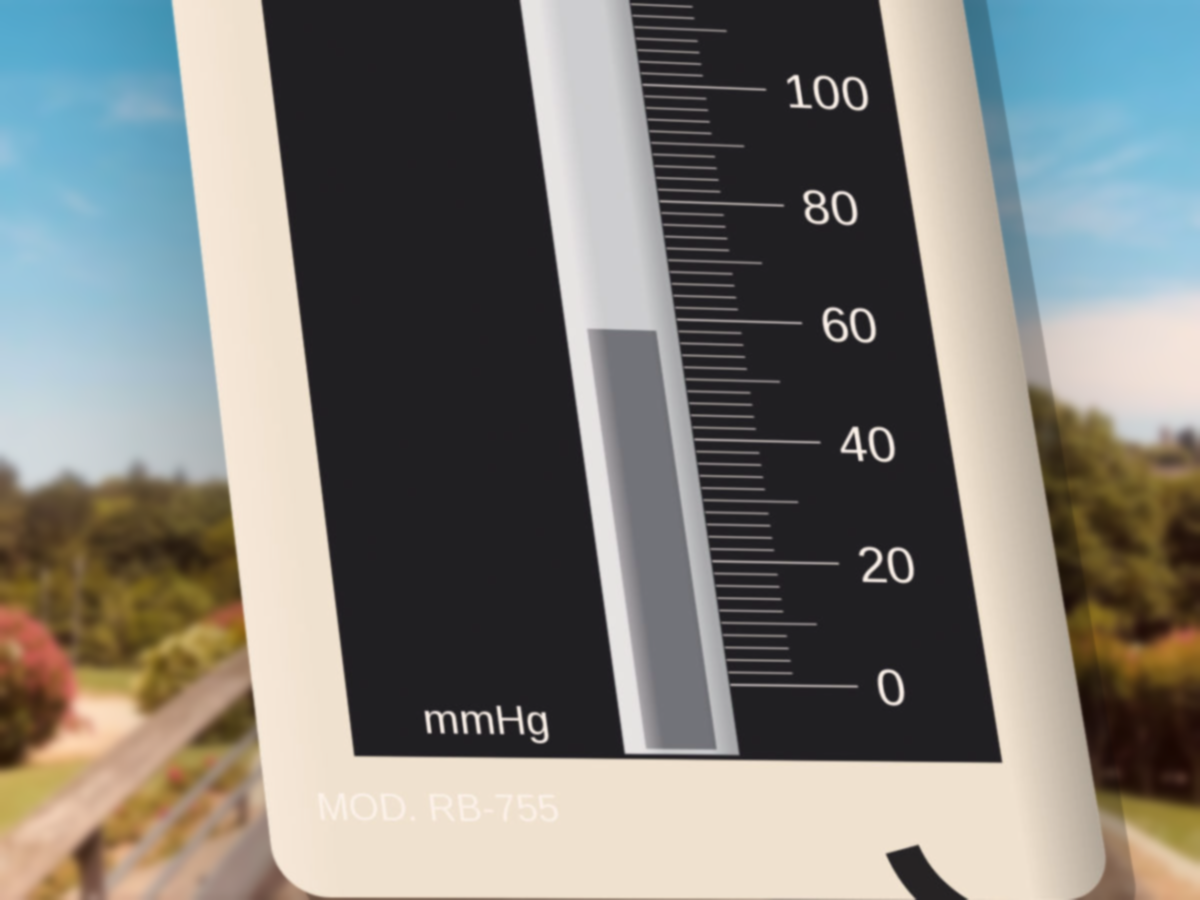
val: mmHg 58
